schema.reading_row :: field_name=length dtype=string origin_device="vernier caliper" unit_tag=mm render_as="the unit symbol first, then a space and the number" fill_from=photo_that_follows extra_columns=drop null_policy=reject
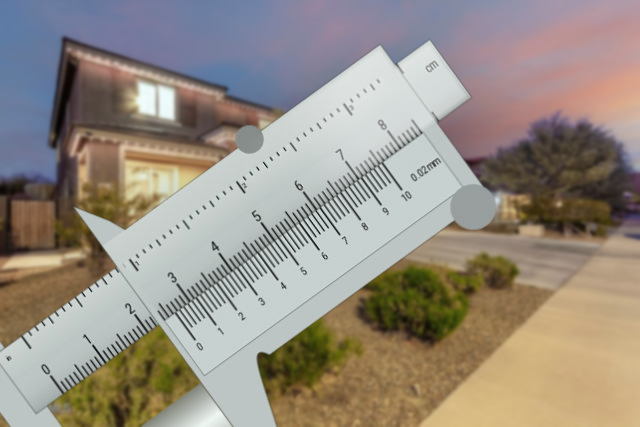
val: mm 26.5
